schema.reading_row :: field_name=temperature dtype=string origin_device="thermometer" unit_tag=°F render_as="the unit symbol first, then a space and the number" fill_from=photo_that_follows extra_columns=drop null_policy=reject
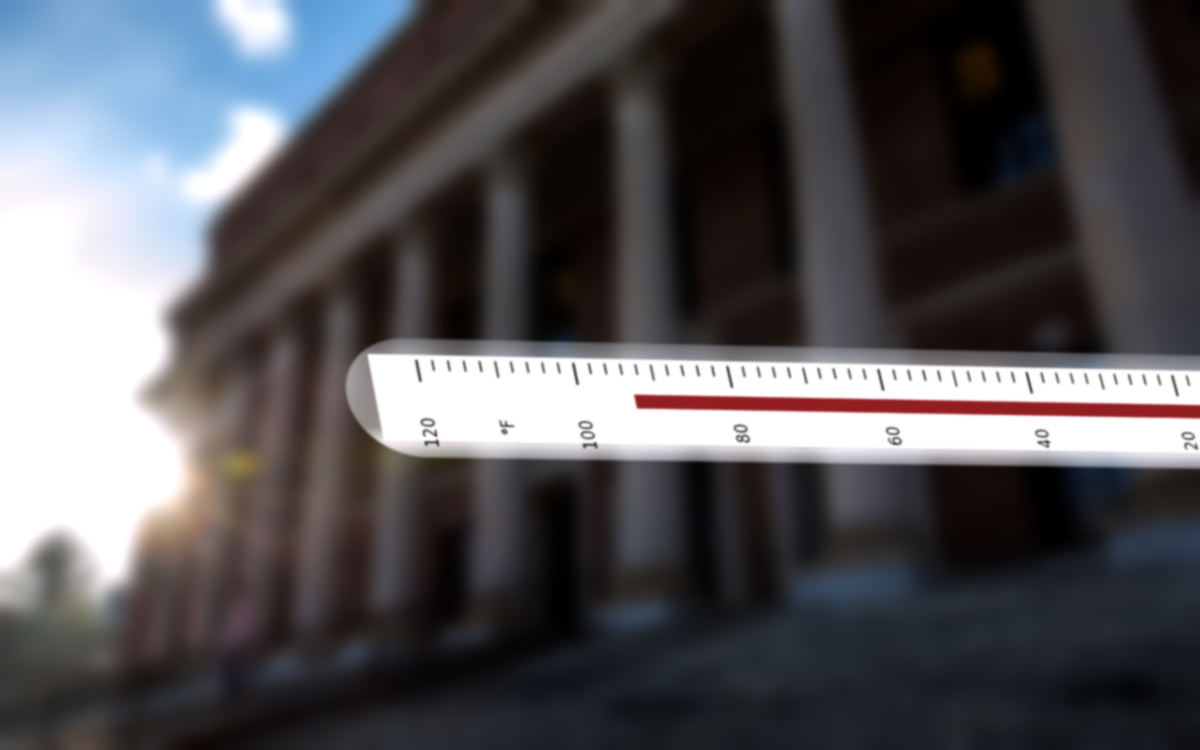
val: °F 93
